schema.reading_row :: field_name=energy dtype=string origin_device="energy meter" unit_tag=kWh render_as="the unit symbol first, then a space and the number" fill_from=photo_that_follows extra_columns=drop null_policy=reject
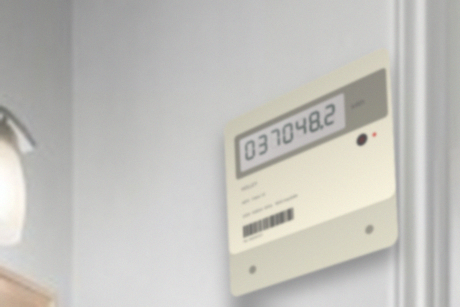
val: kWh 37048.2
